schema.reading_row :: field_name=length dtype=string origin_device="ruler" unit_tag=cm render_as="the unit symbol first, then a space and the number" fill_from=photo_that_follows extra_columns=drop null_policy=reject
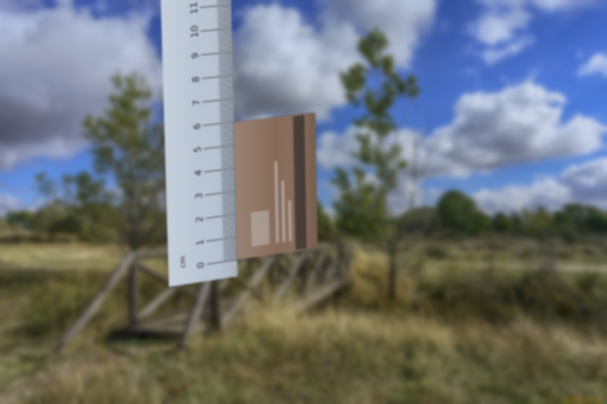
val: cm 6
